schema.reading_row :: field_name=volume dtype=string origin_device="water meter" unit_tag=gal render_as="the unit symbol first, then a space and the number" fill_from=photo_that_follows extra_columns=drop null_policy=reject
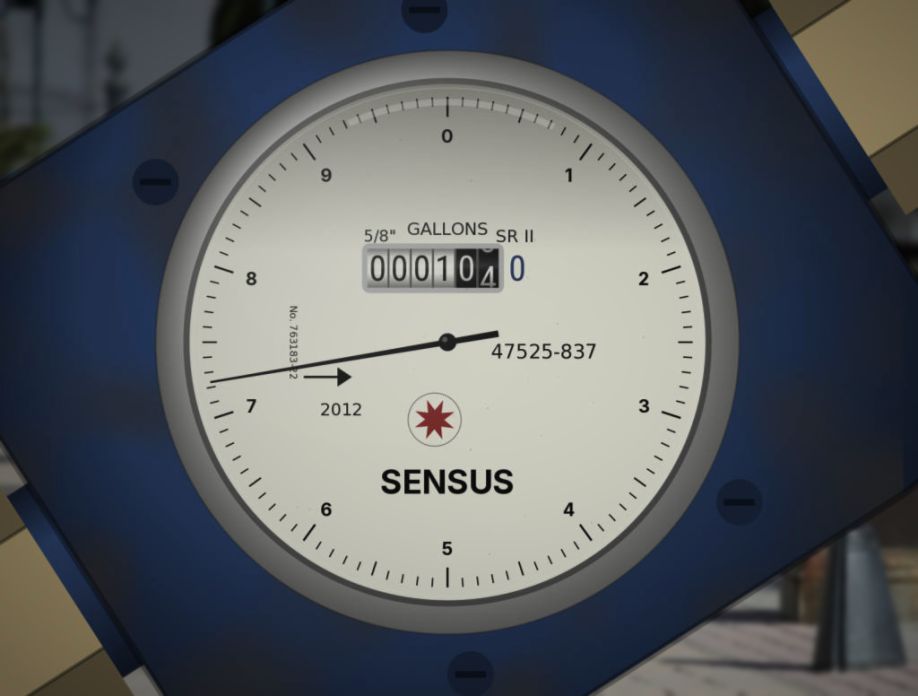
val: gal 1037.2
